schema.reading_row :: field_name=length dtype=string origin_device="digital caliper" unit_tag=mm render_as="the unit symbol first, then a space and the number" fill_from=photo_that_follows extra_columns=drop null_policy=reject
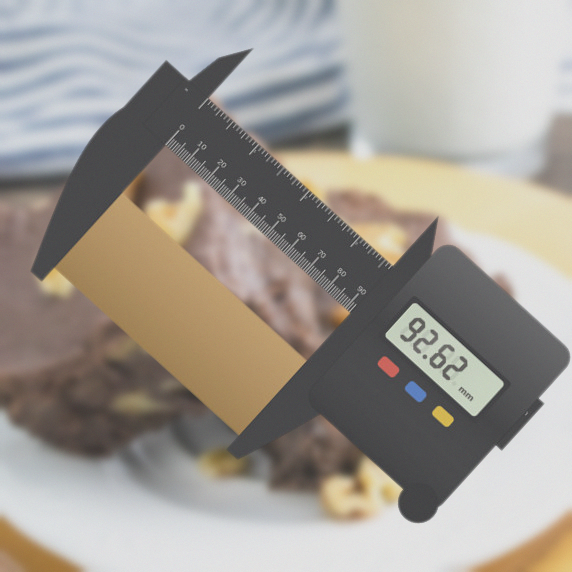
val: mm 92.62
